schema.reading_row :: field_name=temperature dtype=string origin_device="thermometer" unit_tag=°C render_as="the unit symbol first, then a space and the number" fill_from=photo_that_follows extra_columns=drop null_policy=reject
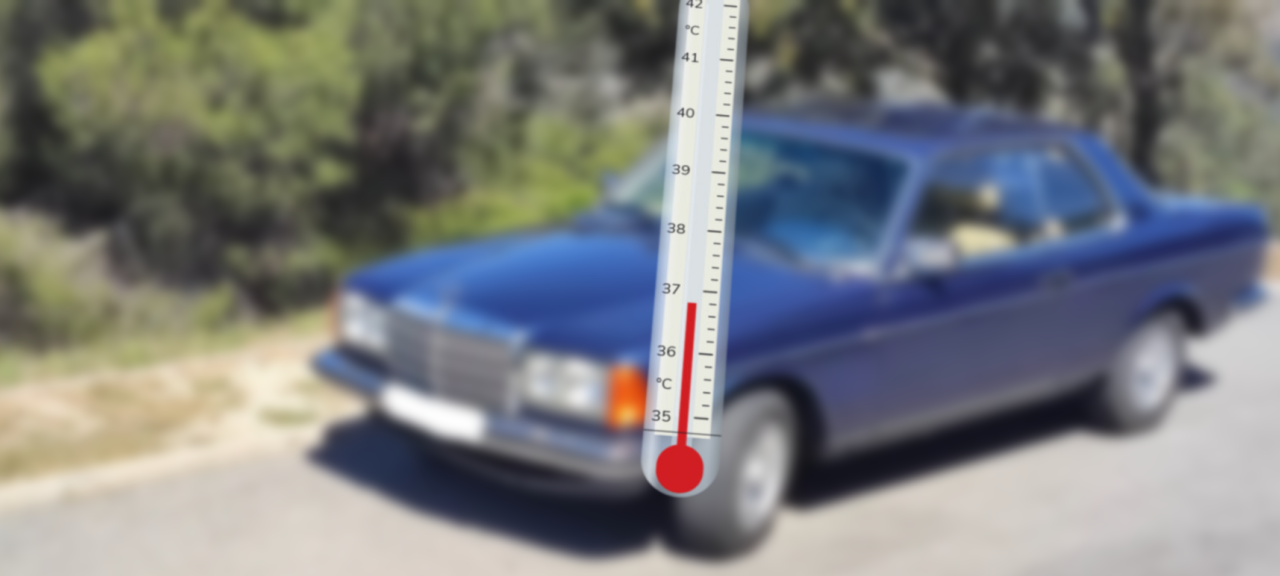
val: °C 36.8
